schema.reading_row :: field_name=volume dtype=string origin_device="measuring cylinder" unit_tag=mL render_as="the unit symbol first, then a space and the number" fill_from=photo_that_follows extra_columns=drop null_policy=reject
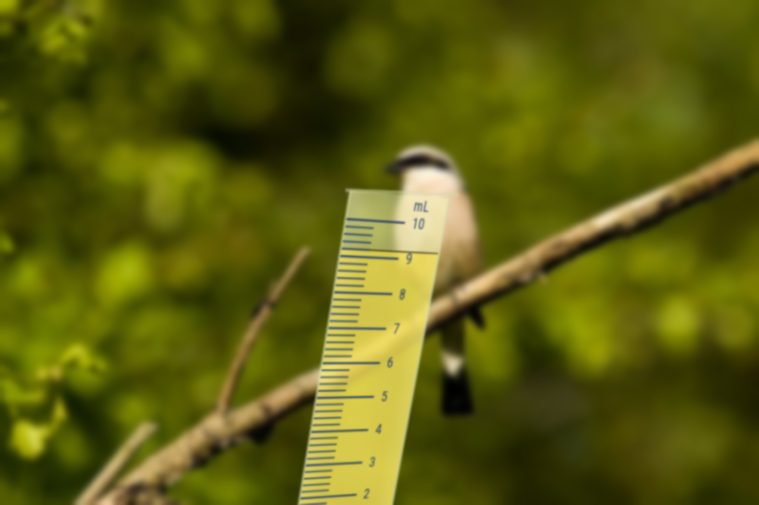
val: mL 9.2
